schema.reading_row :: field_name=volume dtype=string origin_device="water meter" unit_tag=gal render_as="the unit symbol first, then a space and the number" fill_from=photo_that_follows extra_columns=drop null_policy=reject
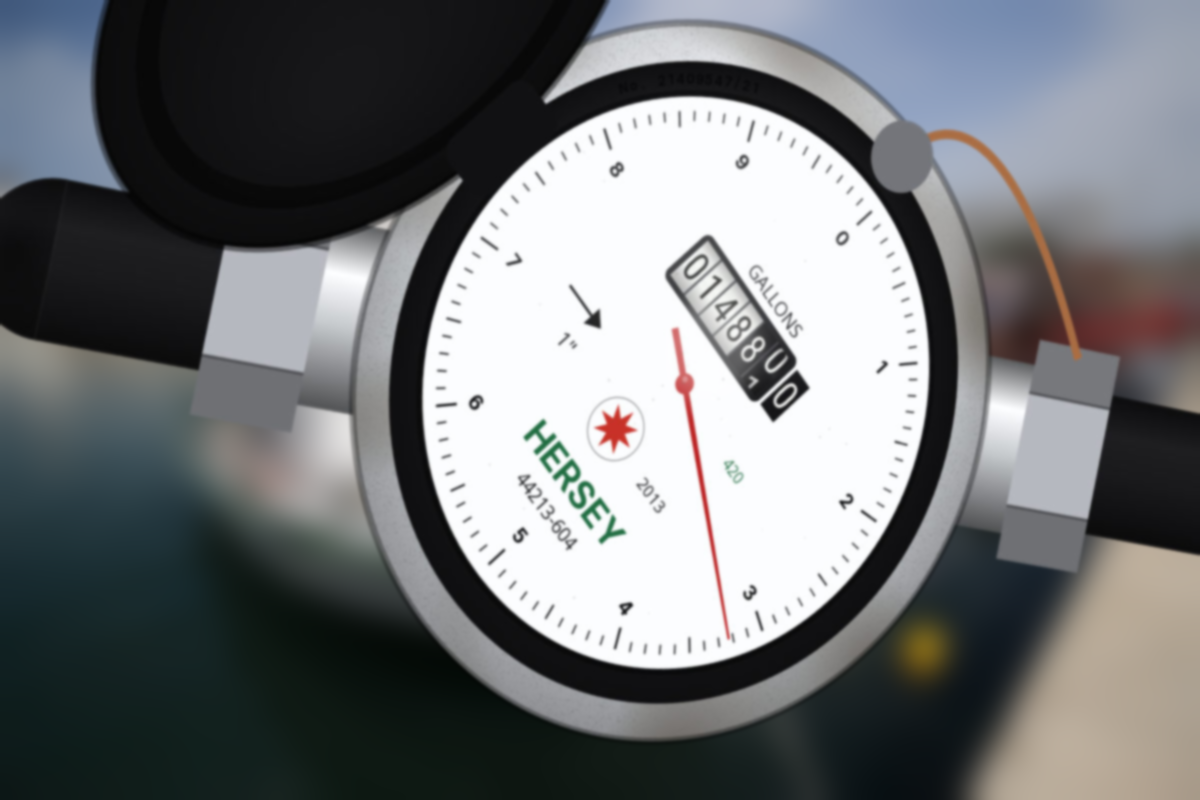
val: gal 148803.2
